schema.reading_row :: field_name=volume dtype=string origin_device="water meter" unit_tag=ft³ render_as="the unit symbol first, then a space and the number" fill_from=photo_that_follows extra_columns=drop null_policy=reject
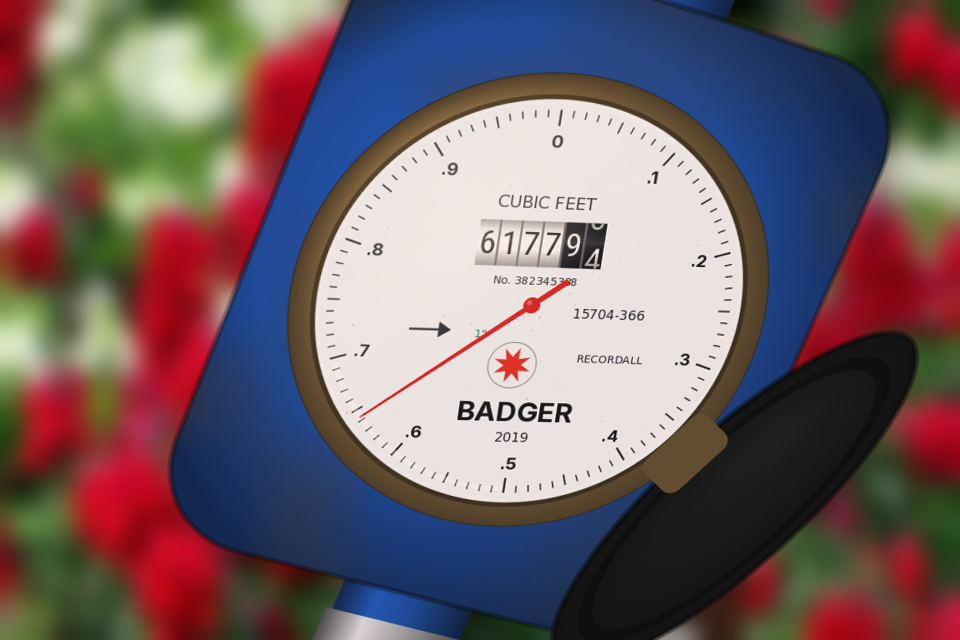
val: ft³ 617793.64
